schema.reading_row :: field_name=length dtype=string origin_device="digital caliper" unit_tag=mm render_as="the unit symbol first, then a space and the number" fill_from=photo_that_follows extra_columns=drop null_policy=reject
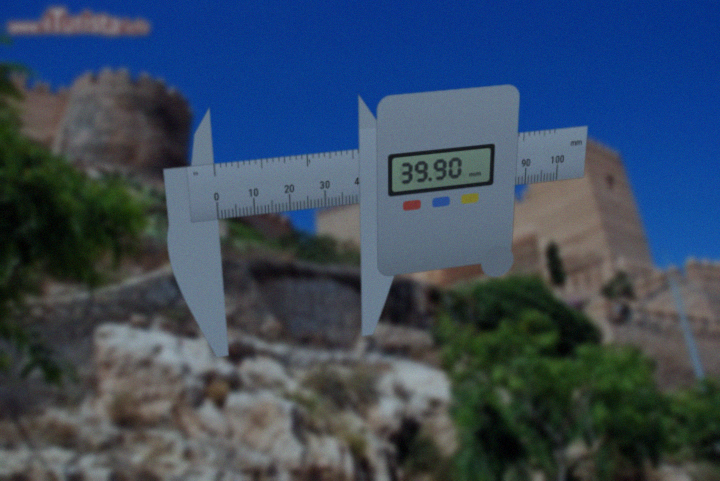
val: mm 39.90
